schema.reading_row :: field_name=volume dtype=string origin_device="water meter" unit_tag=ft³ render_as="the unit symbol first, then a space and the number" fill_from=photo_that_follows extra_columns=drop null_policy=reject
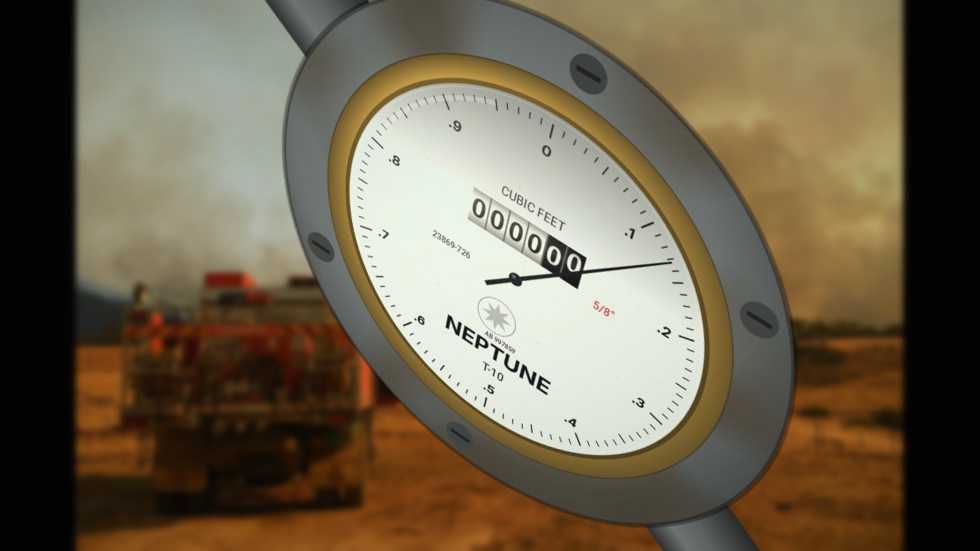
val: ft³ 0.13
